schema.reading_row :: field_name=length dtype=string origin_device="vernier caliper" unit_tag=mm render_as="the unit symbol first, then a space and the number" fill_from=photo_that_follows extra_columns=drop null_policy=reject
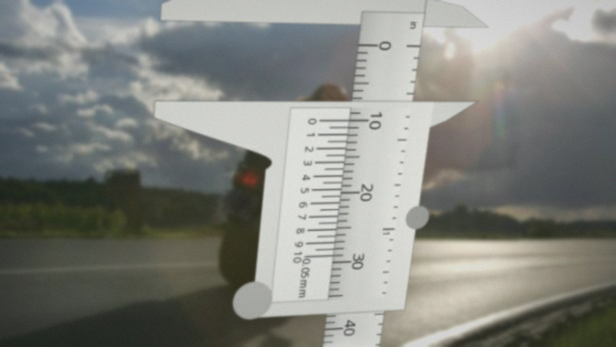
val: mm 10.0
